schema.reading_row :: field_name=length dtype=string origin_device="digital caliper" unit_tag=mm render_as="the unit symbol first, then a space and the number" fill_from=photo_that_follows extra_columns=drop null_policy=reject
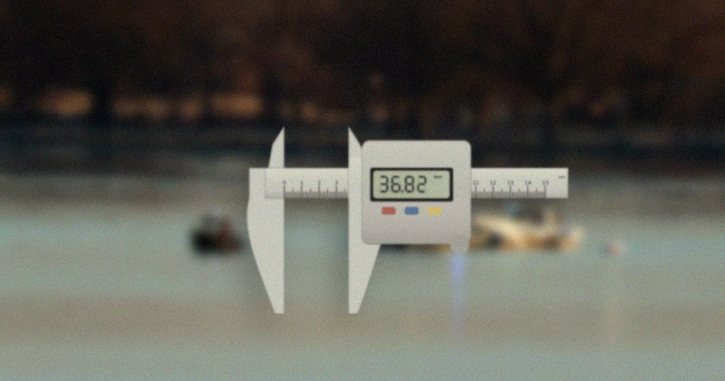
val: mm 36.82
